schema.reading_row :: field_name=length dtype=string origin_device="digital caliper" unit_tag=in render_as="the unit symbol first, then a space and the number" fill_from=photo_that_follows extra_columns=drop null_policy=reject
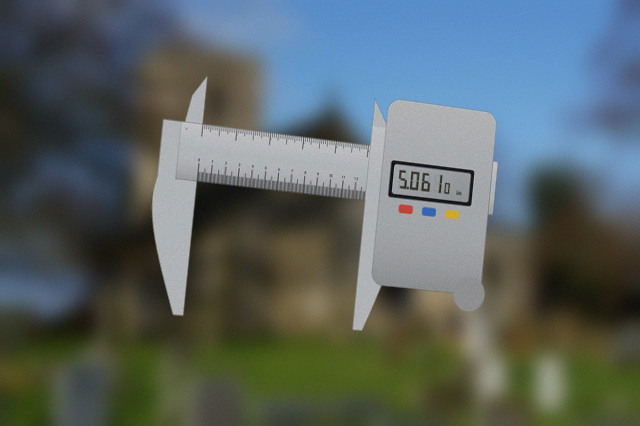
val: in 5.0610
